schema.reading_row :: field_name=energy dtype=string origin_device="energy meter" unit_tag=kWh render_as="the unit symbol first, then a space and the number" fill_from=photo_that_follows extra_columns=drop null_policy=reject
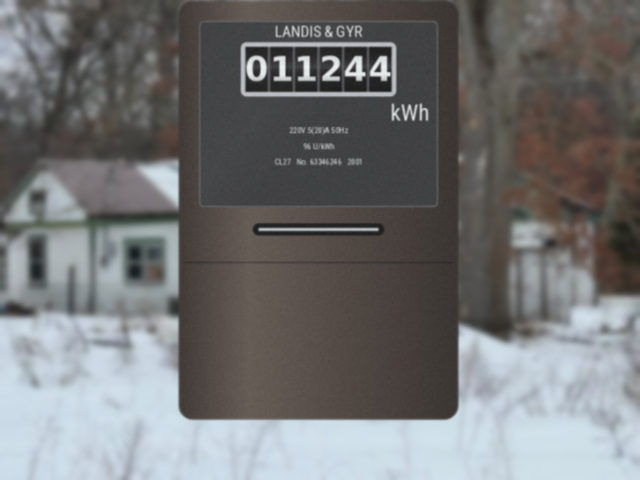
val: kWh 11244
